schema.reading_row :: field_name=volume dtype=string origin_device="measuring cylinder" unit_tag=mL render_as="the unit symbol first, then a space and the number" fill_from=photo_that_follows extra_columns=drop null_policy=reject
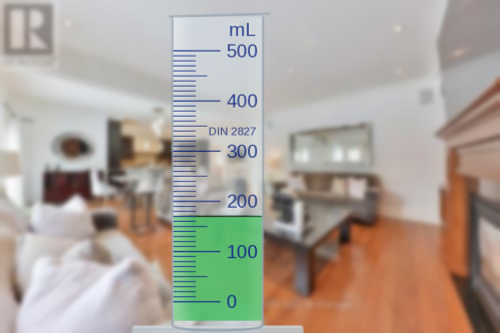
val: mL 170
